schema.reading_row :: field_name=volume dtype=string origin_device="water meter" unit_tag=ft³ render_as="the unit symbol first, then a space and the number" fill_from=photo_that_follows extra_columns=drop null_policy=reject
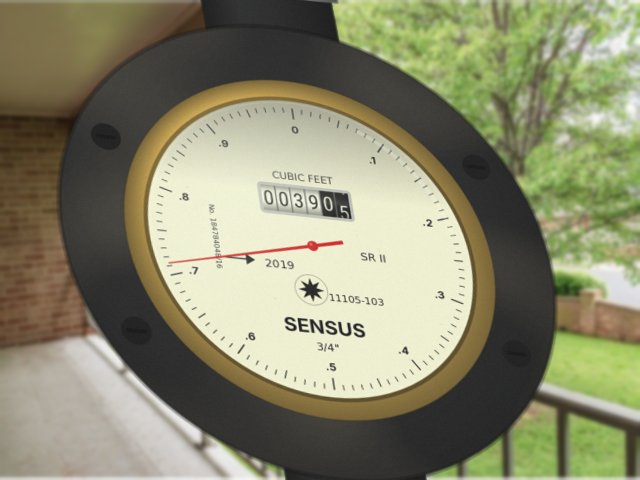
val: ft³ 3904.71
